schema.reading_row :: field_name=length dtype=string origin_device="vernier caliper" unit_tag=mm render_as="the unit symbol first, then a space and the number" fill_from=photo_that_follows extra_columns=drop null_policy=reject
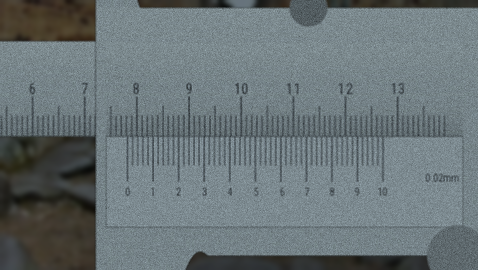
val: mm 78.2
